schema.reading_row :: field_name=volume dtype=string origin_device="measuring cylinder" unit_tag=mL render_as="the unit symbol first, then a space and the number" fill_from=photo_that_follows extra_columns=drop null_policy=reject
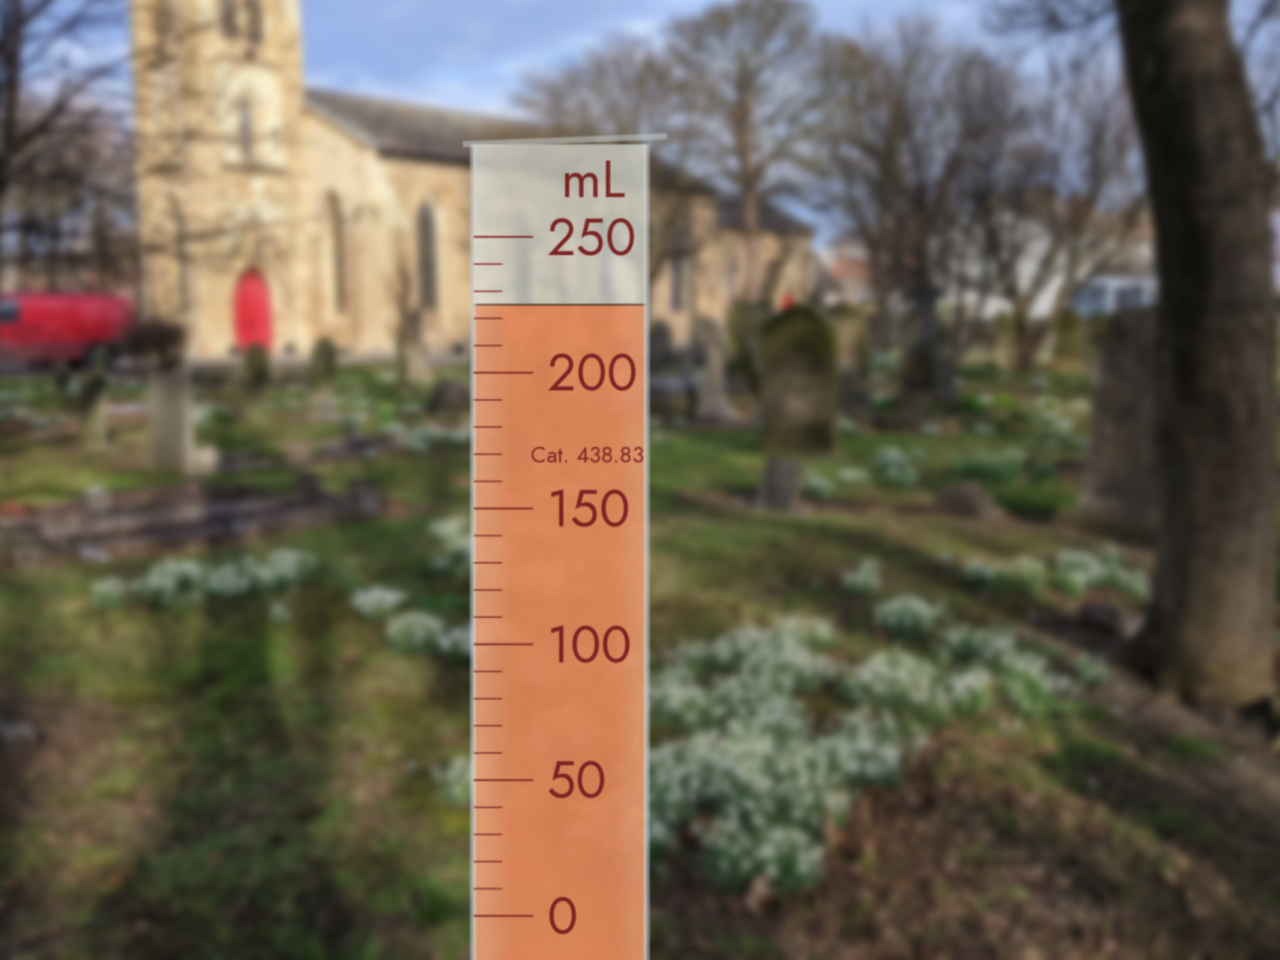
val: mL 225
